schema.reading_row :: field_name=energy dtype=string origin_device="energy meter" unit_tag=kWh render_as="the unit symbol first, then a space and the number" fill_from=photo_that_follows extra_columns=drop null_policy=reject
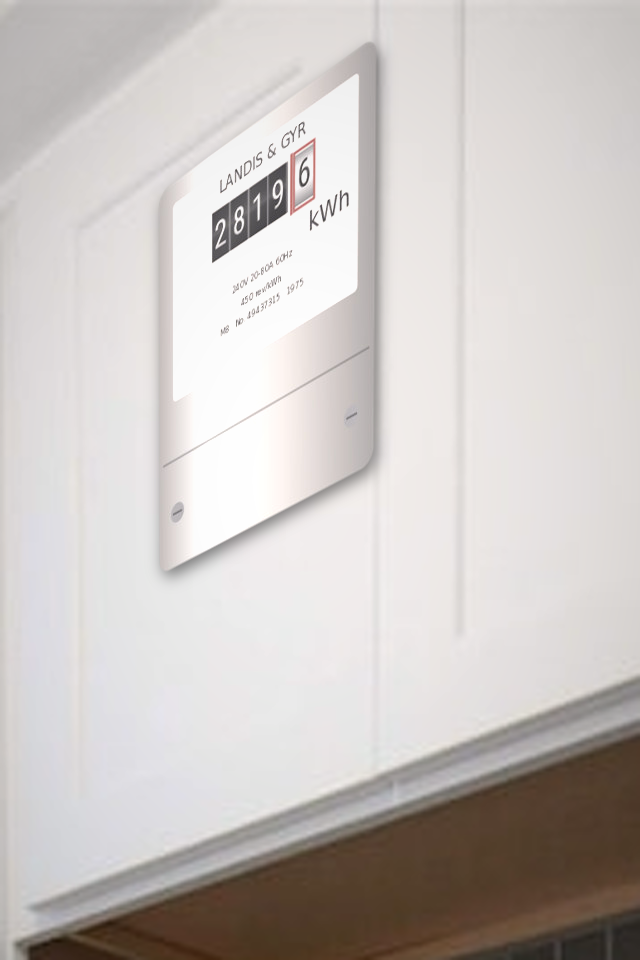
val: kWh 2819.6
